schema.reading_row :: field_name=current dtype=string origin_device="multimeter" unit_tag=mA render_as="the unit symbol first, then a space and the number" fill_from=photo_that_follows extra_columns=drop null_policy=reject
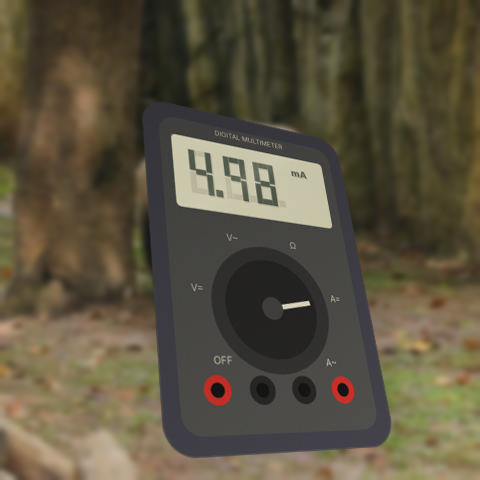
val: mA 4.98
